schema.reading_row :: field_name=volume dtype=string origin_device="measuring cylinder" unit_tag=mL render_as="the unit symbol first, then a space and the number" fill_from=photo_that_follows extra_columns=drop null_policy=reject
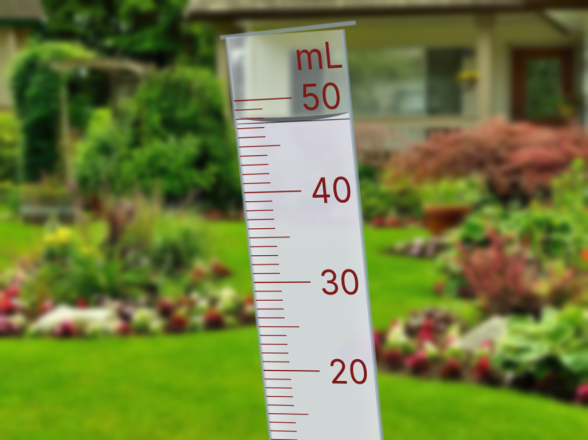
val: mL 47.5
